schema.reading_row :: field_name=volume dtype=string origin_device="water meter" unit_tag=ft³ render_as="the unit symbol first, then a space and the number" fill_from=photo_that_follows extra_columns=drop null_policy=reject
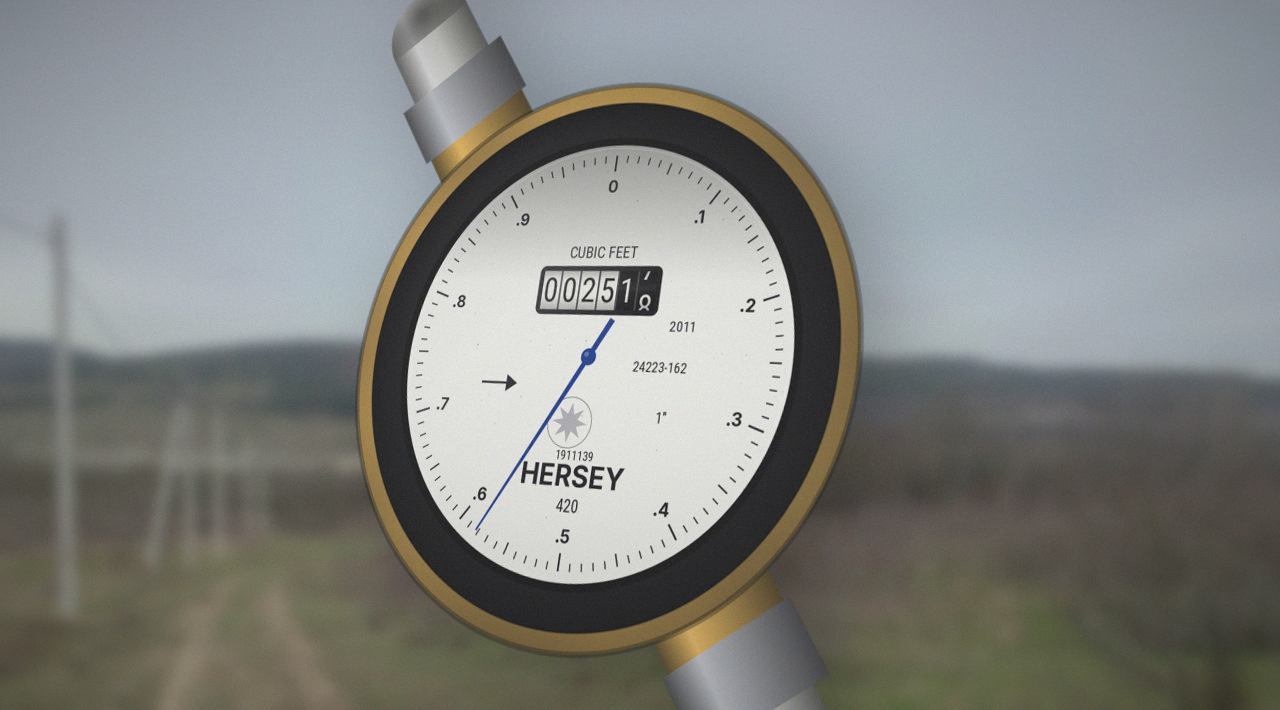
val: ft³ 2517.58
